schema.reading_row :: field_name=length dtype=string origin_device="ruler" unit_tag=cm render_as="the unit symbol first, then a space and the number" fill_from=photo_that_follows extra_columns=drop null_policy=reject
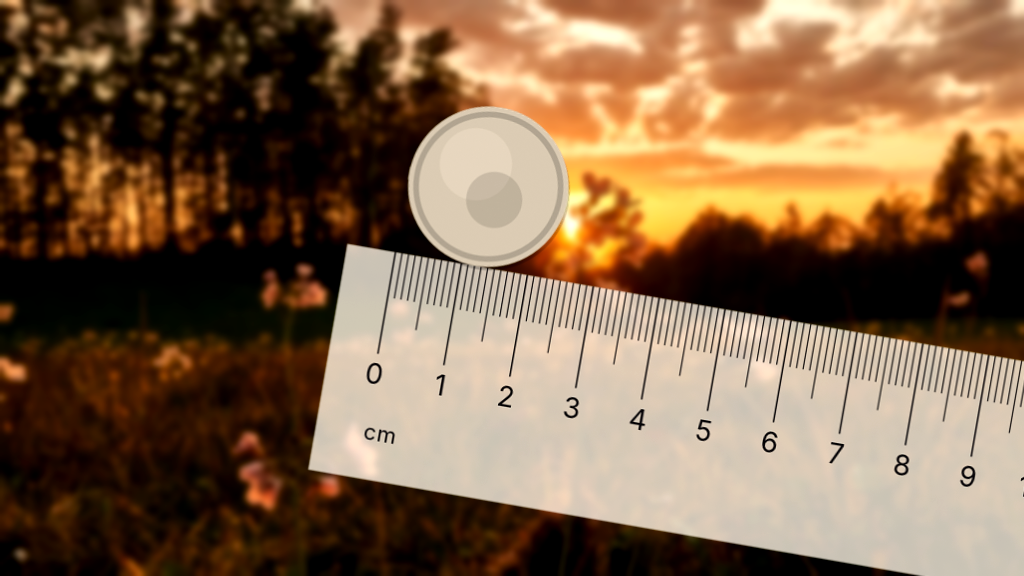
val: cm 2.4
